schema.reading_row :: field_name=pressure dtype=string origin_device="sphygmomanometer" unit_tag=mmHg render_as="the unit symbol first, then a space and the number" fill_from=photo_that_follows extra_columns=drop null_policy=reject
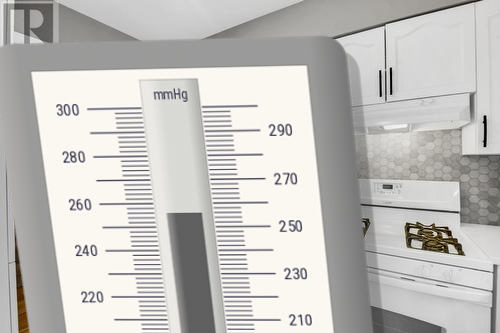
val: mmHg 256
